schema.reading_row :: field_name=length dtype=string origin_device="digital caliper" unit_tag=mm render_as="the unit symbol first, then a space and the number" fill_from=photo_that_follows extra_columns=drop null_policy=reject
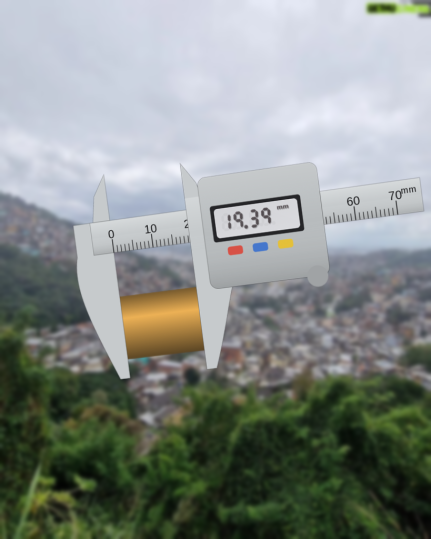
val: mm 19.39
